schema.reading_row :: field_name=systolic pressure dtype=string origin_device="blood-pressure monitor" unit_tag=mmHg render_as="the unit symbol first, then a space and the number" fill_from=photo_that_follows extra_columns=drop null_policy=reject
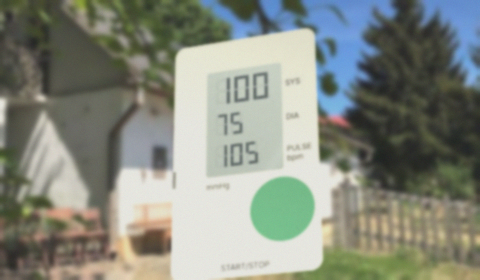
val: mmHg 100
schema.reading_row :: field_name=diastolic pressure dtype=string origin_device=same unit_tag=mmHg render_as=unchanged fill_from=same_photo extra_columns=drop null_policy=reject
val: mmHg 75
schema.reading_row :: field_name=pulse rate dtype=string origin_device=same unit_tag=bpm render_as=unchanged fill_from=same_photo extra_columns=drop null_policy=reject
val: bpm 105
